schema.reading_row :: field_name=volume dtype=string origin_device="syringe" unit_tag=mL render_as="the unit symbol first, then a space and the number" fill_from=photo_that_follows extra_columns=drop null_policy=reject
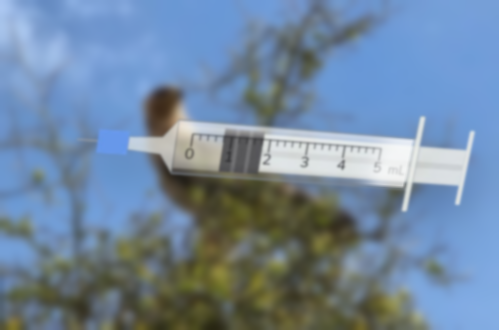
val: mL 0.8
